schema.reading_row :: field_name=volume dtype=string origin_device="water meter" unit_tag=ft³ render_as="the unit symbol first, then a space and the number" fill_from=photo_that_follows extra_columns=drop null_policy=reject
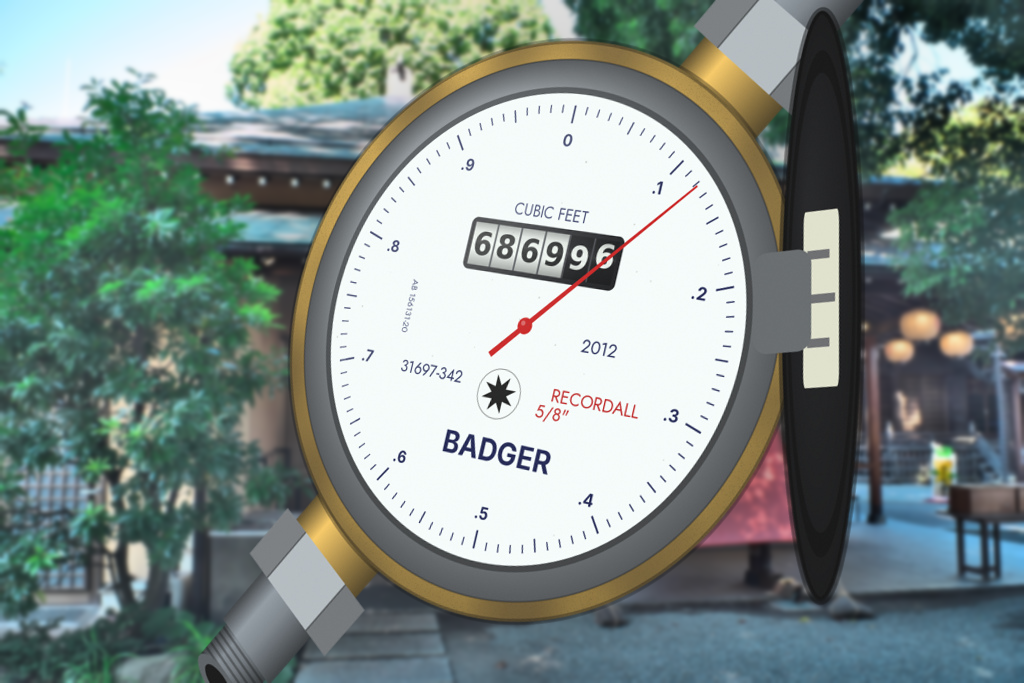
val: ft³ 686996.12
